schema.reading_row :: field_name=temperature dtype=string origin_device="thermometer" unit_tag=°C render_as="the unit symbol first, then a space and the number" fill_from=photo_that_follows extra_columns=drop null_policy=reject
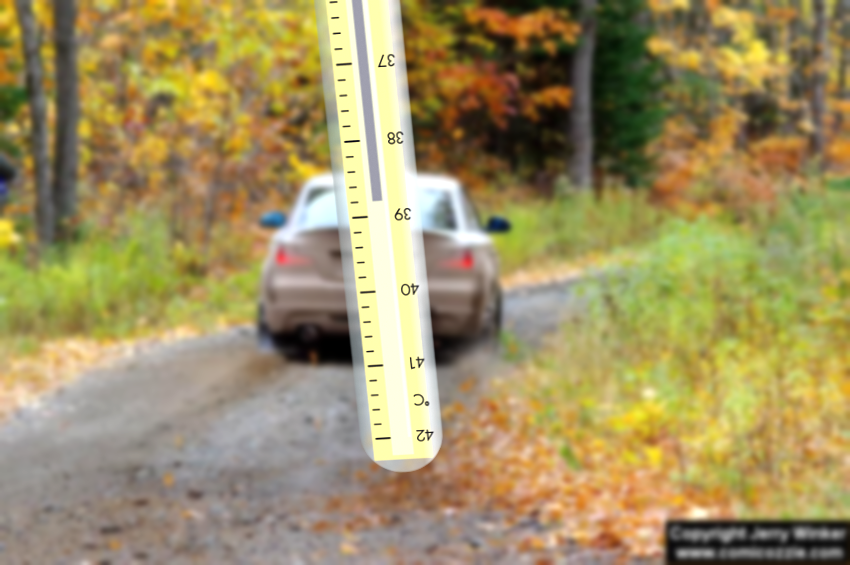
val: °C 38.8
